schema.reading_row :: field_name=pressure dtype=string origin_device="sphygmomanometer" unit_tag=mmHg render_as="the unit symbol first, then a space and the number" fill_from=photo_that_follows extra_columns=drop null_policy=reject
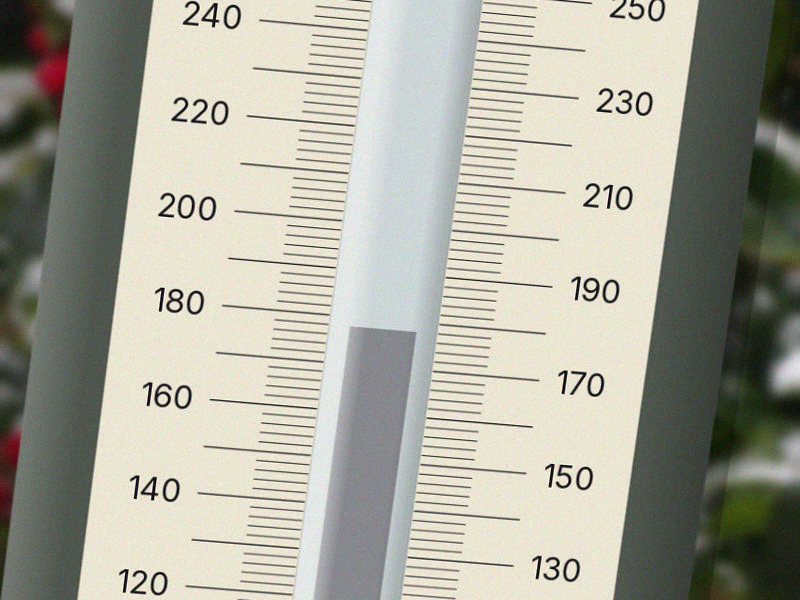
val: mmHg 178
